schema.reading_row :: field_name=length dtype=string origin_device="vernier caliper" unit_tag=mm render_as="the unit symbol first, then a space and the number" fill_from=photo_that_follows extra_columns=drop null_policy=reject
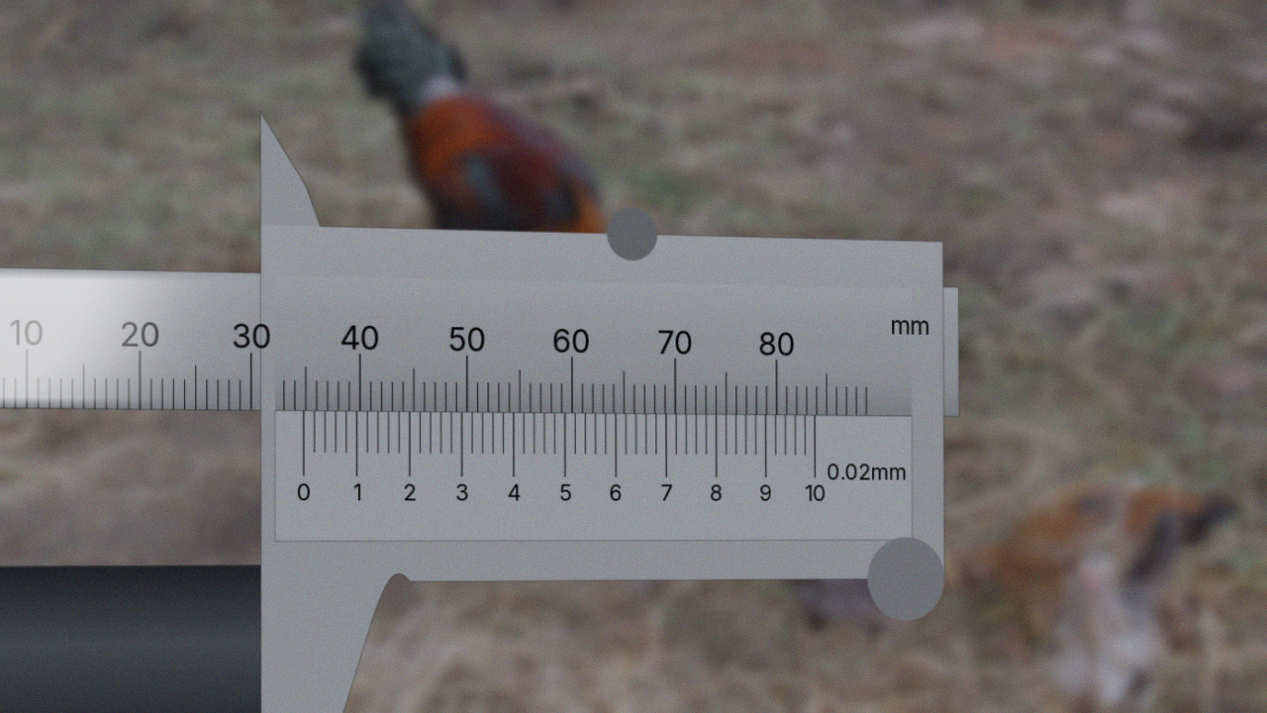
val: mm 34.8
